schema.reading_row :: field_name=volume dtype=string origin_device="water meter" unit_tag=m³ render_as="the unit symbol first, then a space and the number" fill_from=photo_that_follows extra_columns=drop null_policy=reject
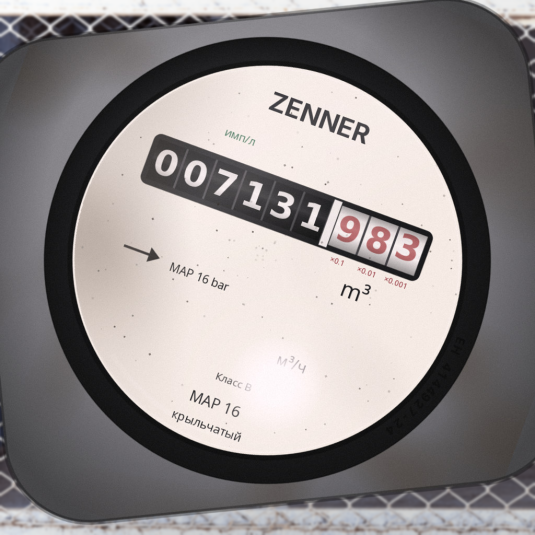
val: m³ 7131.983
